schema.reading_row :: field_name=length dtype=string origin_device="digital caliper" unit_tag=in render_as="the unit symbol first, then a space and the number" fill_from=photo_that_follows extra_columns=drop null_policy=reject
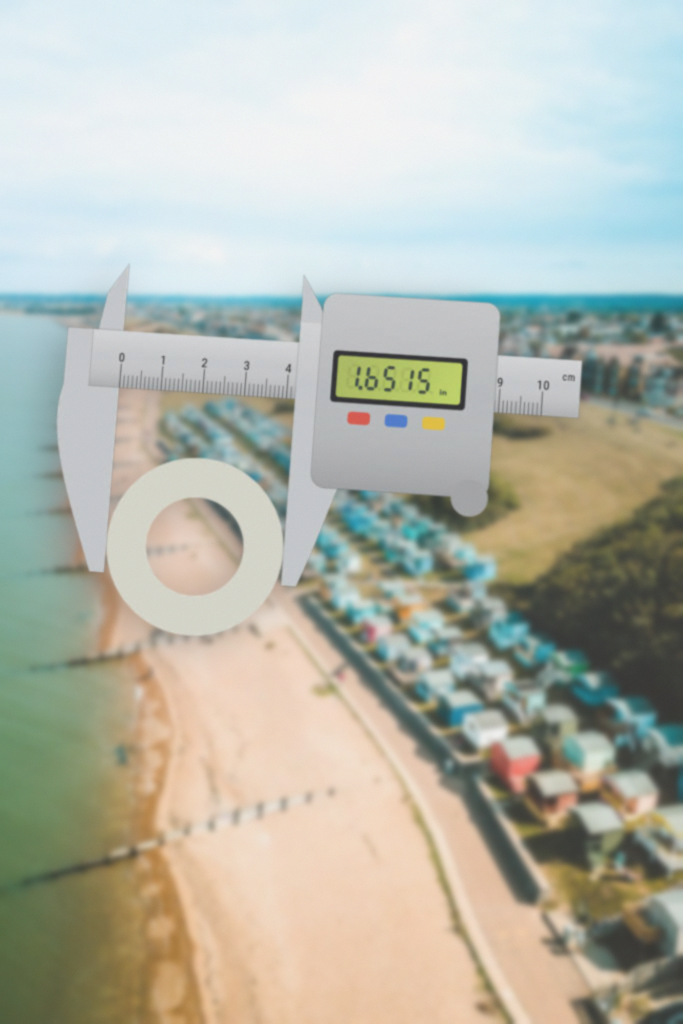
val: in 1.6515
